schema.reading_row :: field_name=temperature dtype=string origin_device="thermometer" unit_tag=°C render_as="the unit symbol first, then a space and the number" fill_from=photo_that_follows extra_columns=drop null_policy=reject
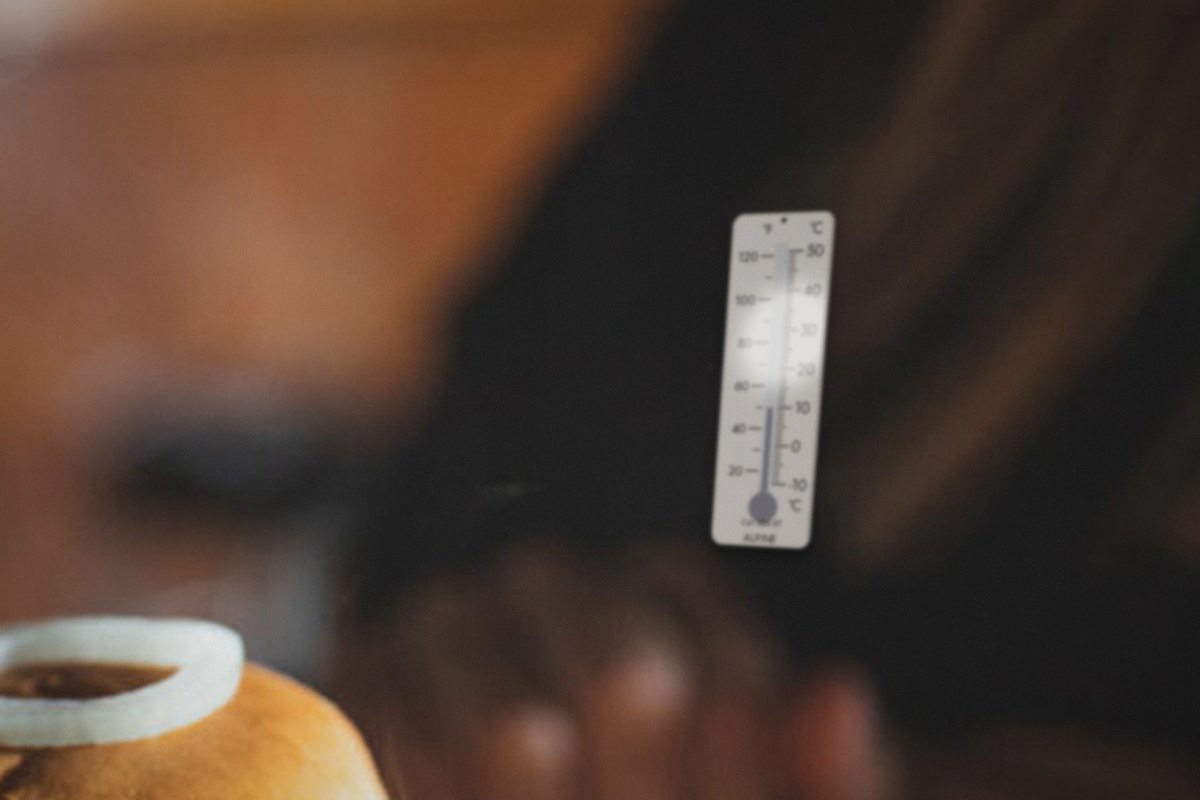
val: °C 10
